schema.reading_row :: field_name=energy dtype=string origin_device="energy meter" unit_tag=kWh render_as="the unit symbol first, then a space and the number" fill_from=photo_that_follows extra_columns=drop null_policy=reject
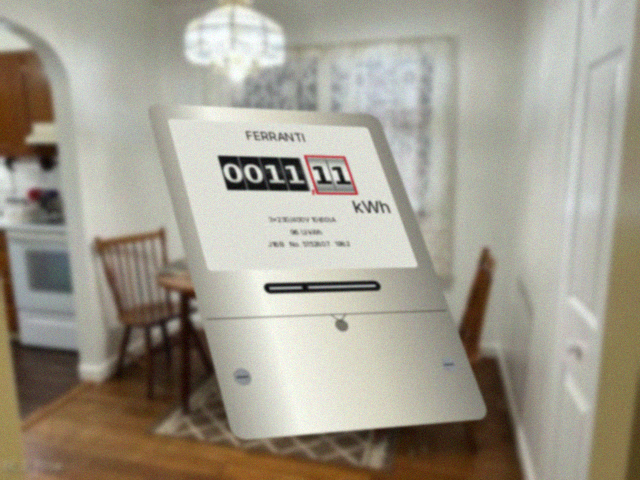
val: kWh 11.11
